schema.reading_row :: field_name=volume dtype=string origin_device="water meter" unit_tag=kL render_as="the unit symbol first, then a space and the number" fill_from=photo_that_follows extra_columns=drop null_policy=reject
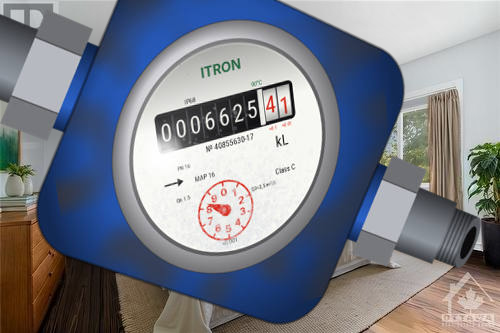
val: kL 6625.408
